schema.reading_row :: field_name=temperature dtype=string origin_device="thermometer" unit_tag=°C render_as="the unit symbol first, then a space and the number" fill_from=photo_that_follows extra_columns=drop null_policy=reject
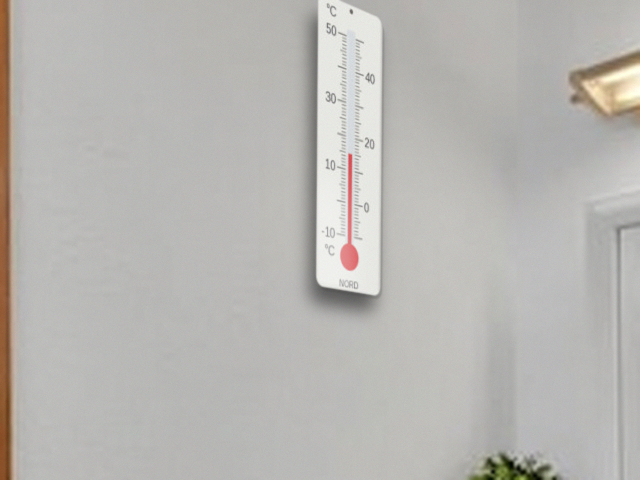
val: °C 15
